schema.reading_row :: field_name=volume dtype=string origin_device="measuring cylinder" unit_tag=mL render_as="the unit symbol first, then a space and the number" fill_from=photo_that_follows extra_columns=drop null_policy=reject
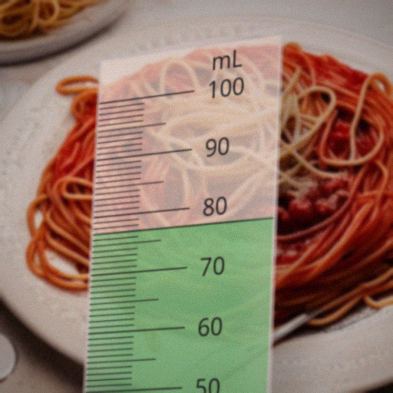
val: mL 77
